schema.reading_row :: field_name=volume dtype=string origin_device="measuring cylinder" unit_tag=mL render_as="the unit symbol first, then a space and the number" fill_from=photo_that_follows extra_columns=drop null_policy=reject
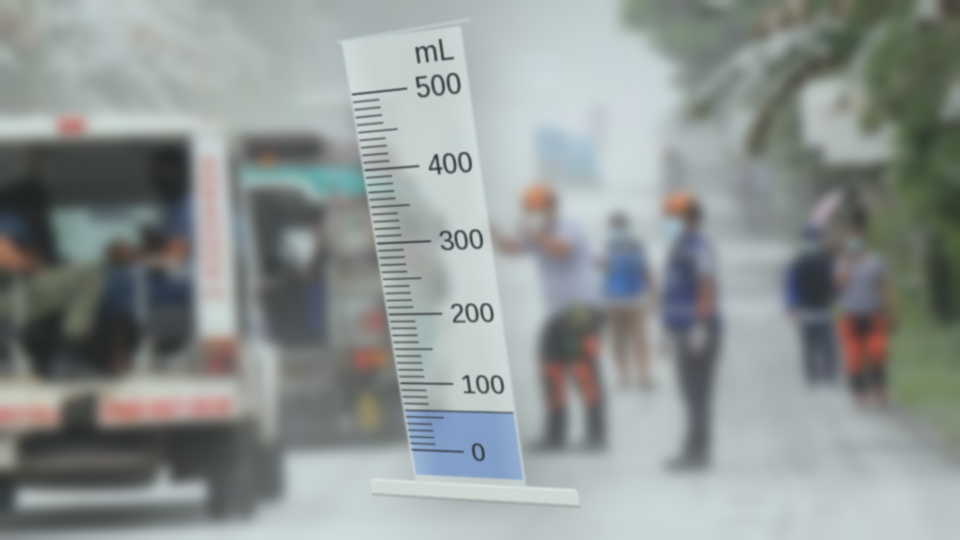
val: mL 60
